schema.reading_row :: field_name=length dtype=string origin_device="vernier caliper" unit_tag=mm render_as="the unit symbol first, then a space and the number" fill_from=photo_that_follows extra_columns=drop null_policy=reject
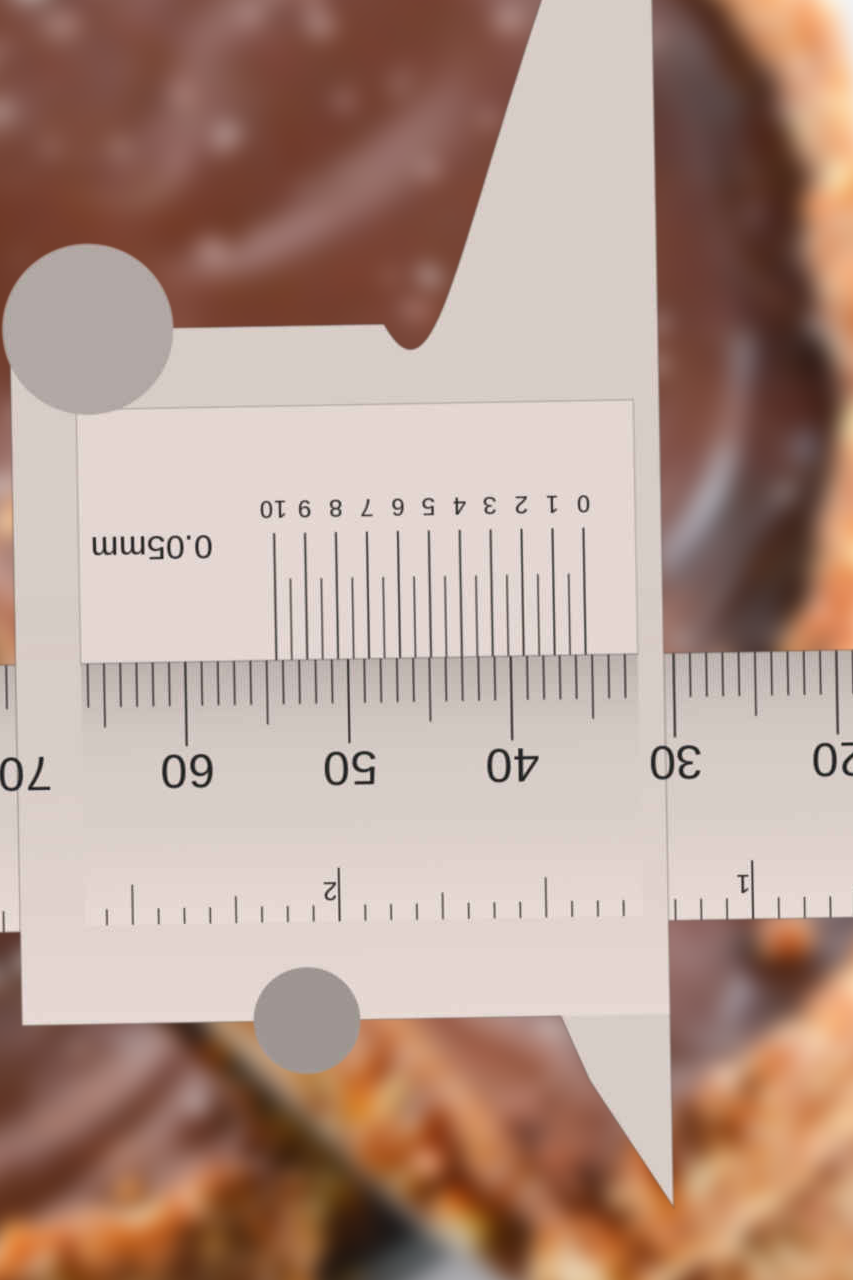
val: mm 35.4
